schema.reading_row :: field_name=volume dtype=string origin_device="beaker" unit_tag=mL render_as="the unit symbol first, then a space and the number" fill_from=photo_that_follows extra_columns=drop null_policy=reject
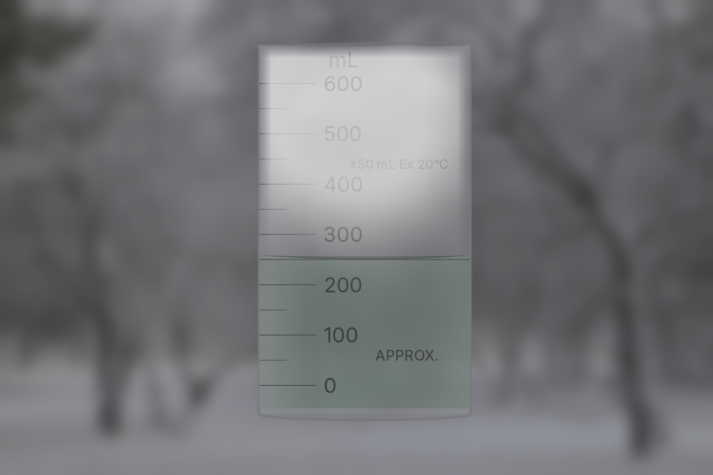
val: mL 250
